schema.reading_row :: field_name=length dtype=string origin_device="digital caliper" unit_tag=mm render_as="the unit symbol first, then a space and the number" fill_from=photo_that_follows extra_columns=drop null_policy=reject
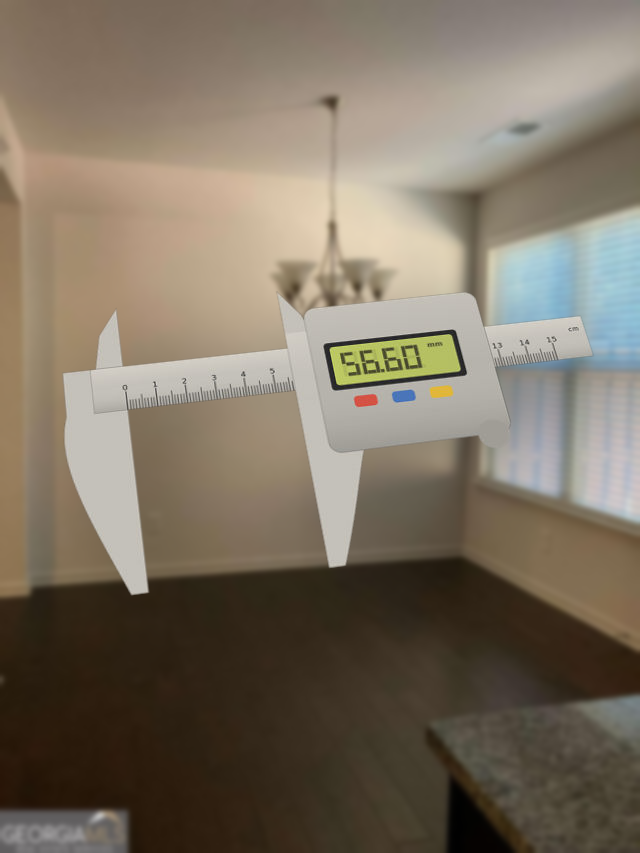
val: mm 56.60
